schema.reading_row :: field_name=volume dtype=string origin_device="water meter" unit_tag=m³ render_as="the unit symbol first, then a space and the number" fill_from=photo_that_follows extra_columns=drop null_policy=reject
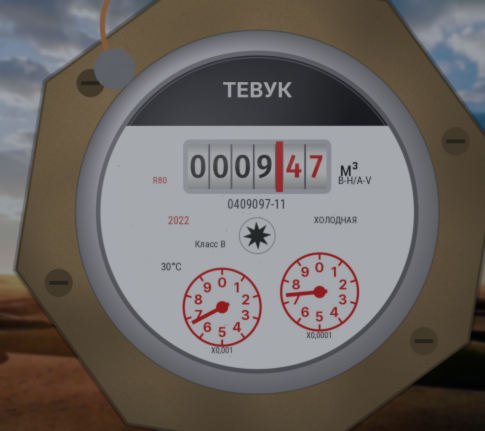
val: m³ 9.4767
